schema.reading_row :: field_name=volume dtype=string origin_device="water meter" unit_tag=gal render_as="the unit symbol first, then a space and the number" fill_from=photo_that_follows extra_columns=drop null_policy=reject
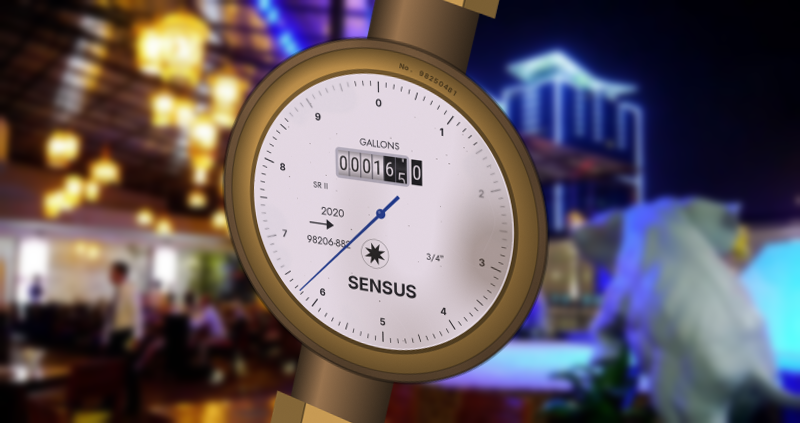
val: gal 1646.2
